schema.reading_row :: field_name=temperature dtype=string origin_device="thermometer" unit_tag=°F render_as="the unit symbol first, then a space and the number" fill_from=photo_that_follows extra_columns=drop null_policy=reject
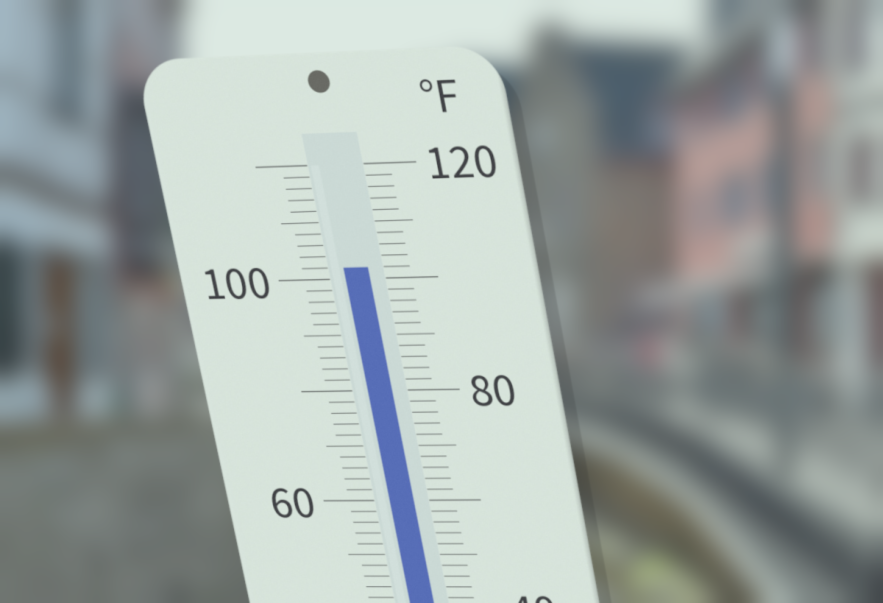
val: °F 102
